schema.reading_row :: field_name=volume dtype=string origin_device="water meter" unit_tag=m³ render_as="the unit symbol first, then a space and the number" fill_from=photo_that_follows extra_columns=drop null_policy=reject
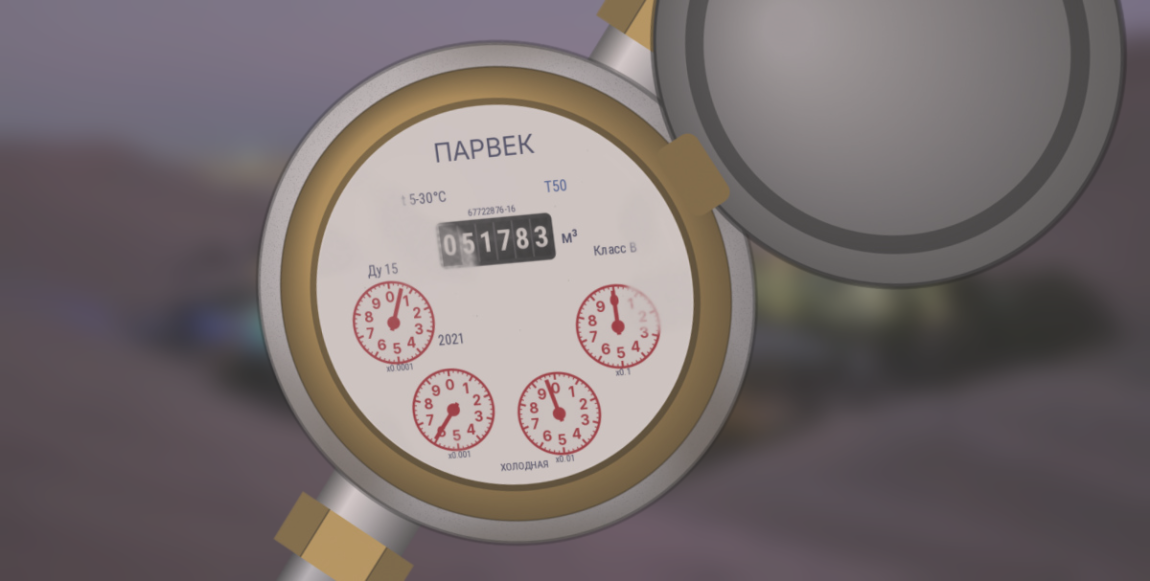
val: m³ 51782.9960
